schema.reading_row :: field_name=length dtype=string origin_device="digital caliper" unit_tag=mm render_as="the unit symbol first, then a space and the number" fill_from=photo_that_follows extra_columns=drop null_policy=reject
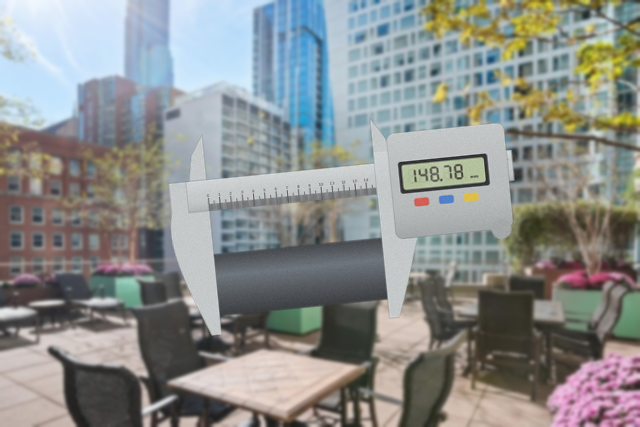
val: mm 148.78
